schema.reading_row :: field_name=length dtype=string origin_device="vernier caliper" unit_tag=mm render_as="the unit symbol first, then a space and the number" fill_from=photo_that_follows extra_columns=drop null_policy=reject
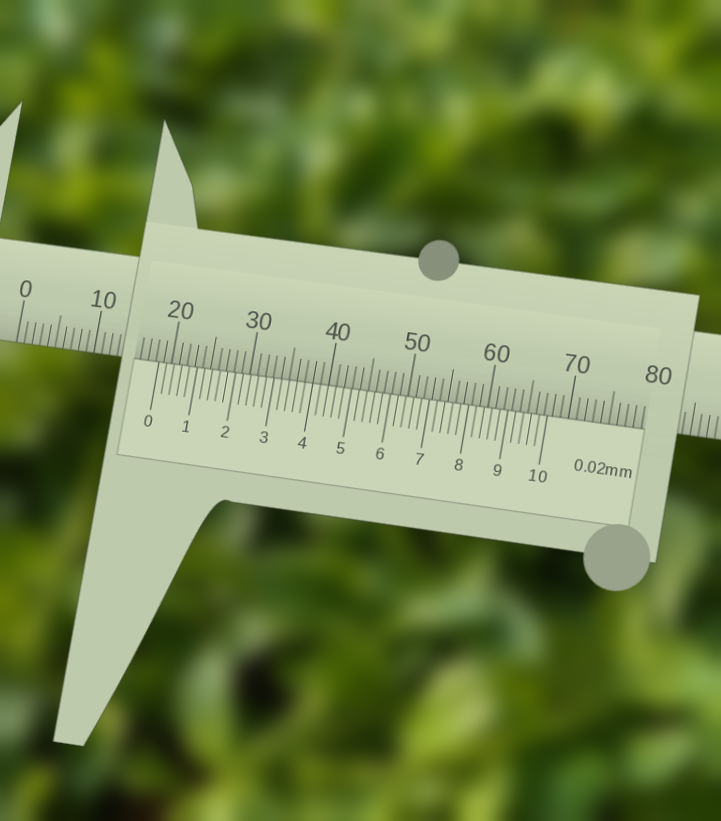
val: mm 18.4
